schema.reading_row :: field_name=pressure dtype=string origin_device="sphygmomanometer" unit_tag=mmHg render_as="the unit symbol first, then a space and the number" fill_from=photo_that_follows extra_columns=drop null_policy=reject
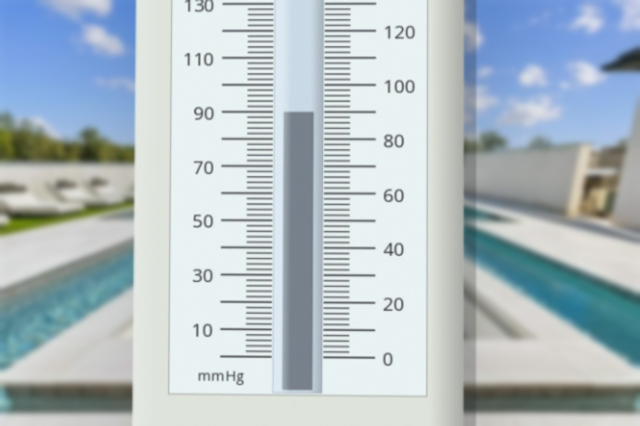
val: mmHg 90
